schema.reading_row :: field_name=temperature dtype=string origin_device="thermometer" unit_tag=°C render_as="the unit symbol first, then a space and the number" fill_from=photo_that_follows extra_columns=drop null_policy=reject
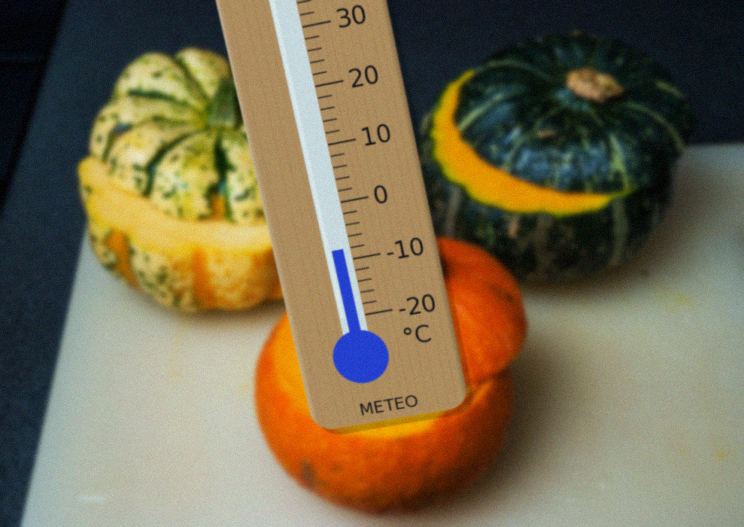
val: °C -8
